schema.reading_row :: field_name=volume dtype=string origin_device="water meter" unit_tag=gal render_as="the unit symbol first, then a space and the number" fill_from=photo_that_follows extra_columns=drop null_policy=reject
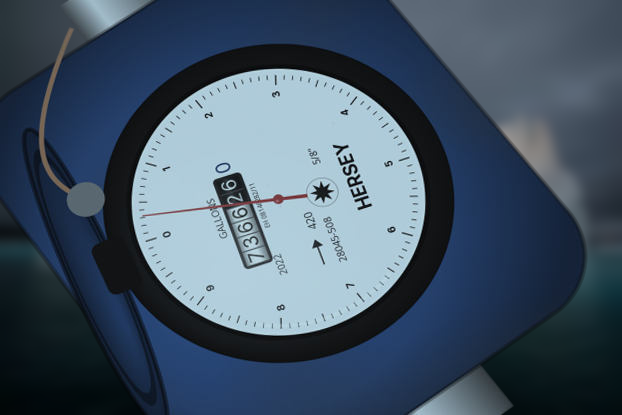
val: gal 7366260.3
